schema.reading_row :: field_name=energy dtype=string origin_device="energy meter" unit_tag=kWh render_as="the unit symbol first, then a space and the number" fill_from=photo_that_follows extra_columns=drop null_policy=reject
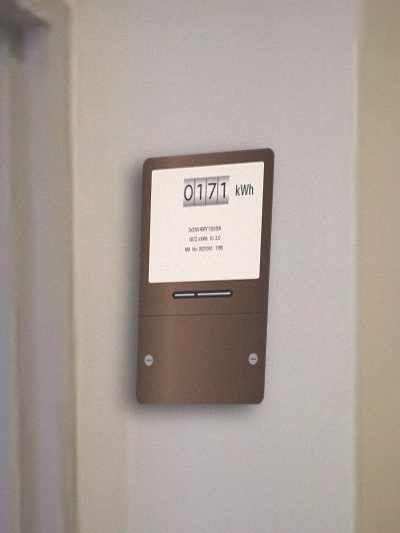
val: kWh 171
